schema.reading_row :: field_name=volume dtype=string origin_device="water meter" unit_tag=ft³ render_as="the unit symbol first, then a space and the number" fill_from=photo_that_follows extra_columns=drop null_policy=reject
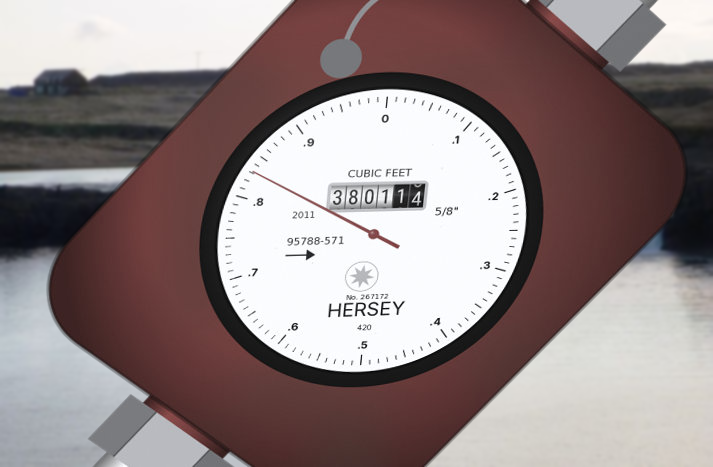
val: ft³ 380113.83
